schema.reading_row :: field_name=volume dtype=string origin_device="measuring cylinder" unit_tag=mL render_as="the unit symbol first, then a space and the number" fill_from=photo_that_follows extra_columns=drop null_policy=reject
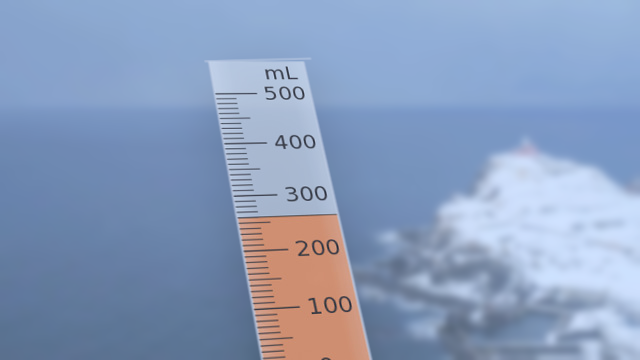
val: mL 260
